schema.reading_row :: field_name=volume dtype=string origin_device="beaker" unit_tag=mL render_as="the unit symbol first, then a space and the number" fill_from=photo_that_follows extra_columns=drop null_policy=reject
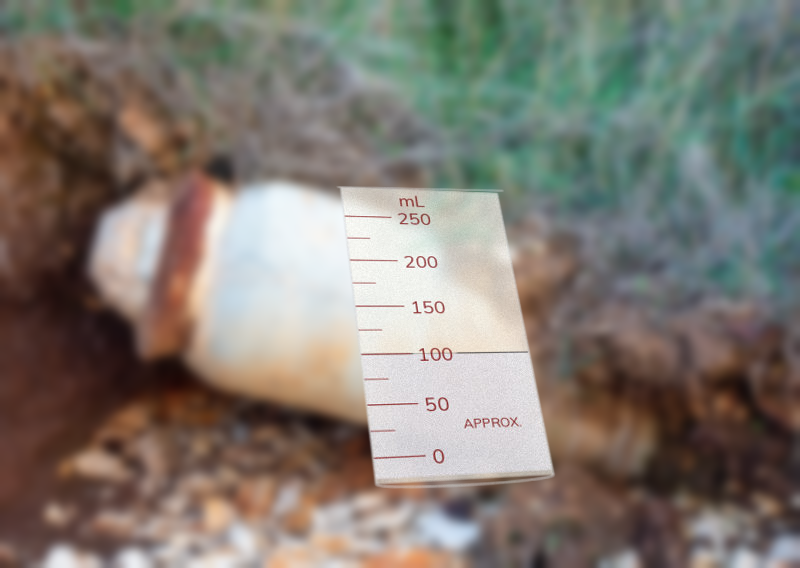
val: mL 100
